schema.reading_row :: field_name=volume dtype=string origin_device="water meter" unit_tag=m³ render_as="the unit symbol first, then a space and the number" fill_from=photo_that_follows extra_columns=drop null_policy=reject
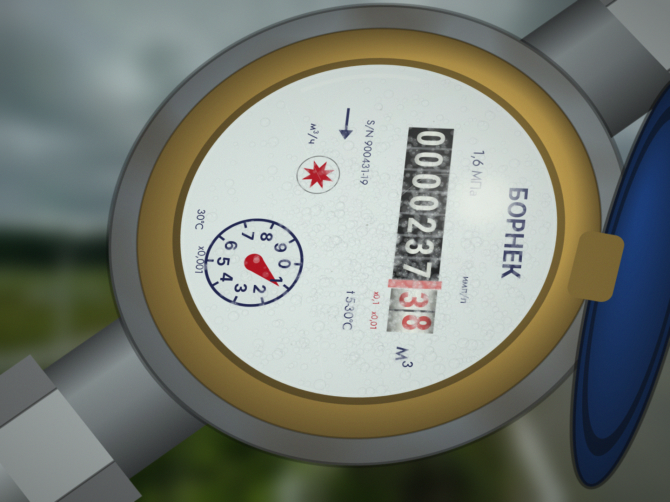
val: m³ 237.381
